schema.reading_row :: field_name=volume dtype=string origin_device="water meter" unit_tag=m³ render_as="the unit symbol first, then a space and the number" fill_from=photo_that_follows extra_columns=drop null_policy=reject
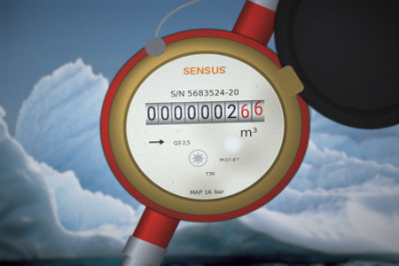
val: m³ 2.66
